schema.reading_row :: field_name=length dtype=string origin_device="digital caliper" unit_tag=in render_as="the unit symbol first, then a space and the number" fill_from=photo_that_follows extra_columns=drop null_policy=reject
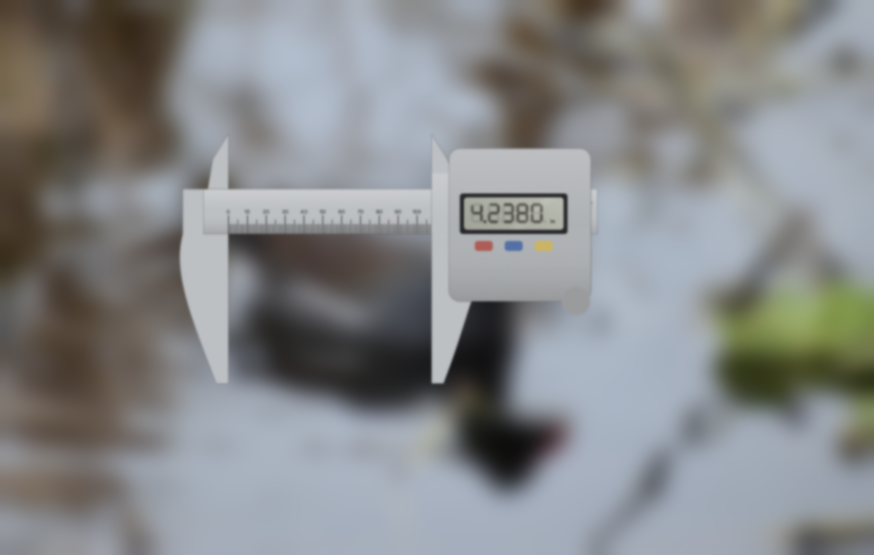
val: in 4.2380
